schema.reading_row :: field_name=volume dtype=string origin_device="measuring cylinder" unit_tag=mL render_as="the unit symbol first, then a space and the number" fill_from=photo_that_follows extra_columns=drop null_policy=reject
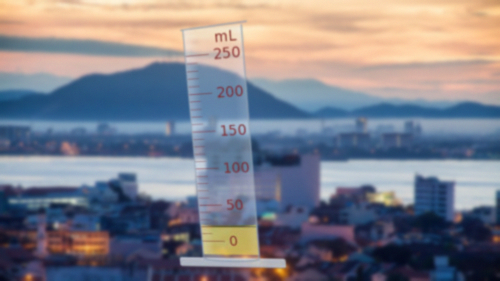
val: mL 20
